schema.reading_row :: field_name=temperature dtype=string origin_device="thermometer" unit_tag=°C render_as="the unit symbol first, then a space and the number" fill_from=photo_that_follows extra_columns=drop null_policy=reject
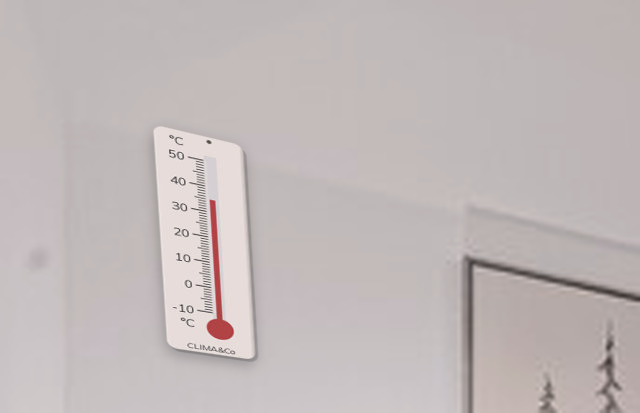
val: °C 35
